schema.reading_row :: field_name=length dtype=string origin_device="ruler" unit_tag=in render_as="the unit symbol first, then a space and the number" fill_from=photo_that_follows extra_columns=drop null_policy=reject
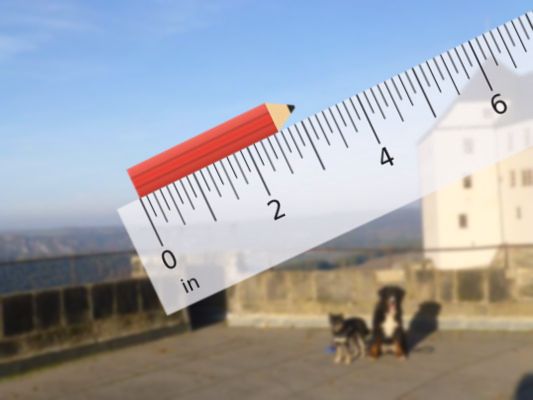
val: in 3
